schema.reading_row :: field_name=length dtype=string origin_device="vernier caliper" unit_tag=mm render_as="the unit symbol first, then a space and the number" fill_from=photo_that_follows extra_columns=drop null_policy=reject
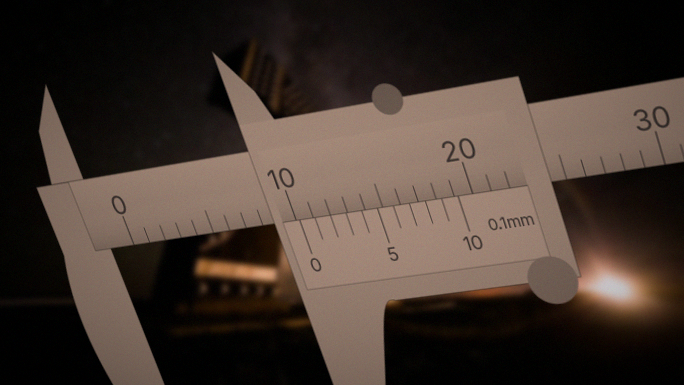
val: mm 10.2
